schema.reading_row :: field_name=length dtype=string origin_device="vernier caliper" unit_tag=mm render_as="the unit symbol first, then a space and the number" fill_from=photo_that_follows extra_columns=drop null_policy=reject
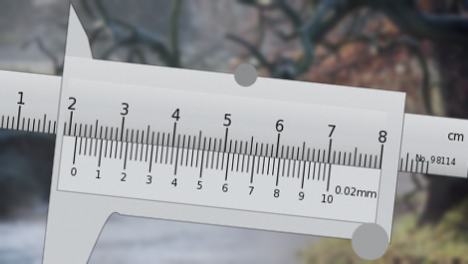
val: mm 21.4
